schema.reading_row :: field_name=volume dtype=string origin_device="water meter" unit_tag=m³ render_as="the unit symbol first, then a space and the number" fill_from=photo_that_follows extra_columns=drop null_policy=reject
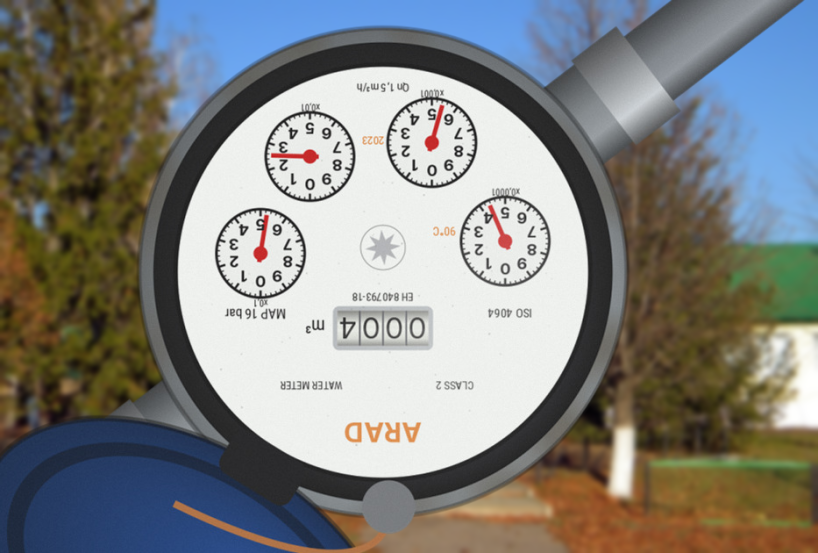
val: m³ 4.5254
